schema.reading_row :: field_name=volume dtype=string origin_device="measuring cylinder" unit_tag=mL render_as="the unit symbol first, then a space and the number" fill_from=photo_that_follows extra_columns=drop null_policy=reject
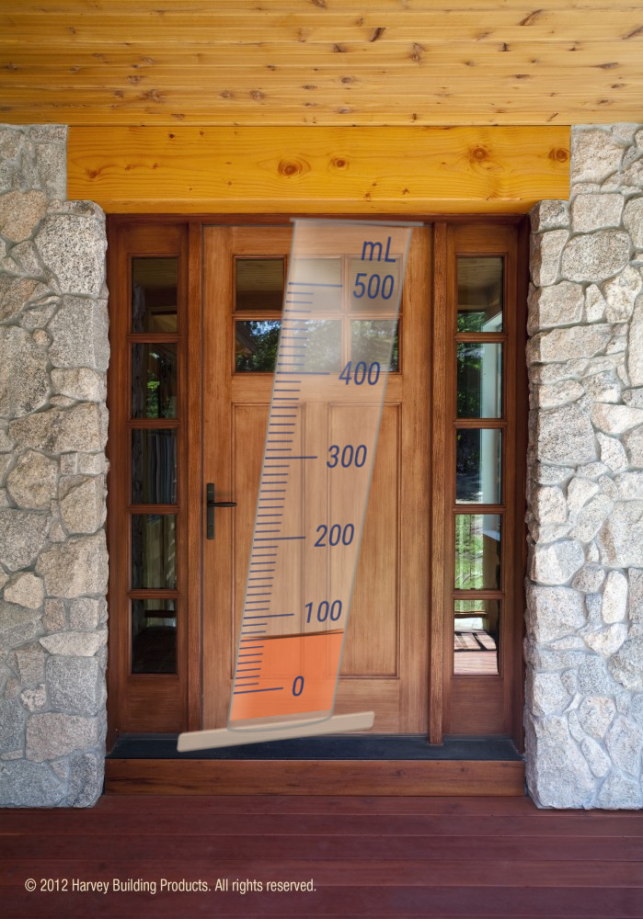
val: mL 70
